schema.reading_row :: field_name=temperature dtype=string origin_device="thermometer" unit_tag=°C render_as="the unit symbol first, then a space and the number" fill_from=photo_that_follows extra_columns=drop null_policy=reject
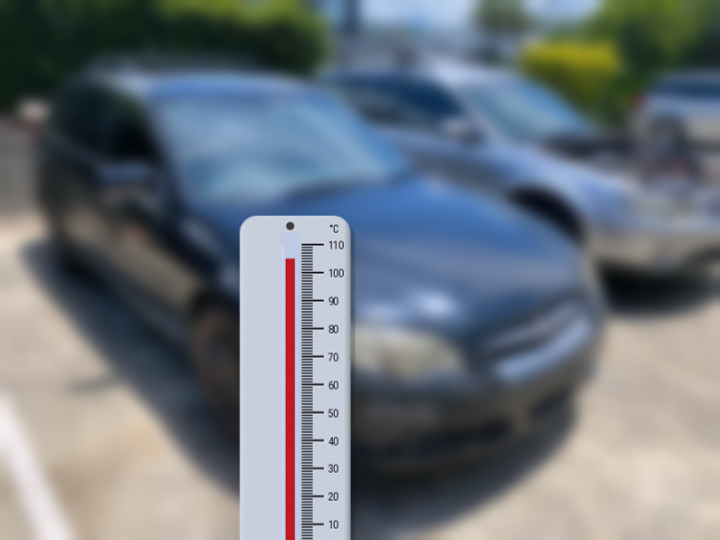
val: °C 105
